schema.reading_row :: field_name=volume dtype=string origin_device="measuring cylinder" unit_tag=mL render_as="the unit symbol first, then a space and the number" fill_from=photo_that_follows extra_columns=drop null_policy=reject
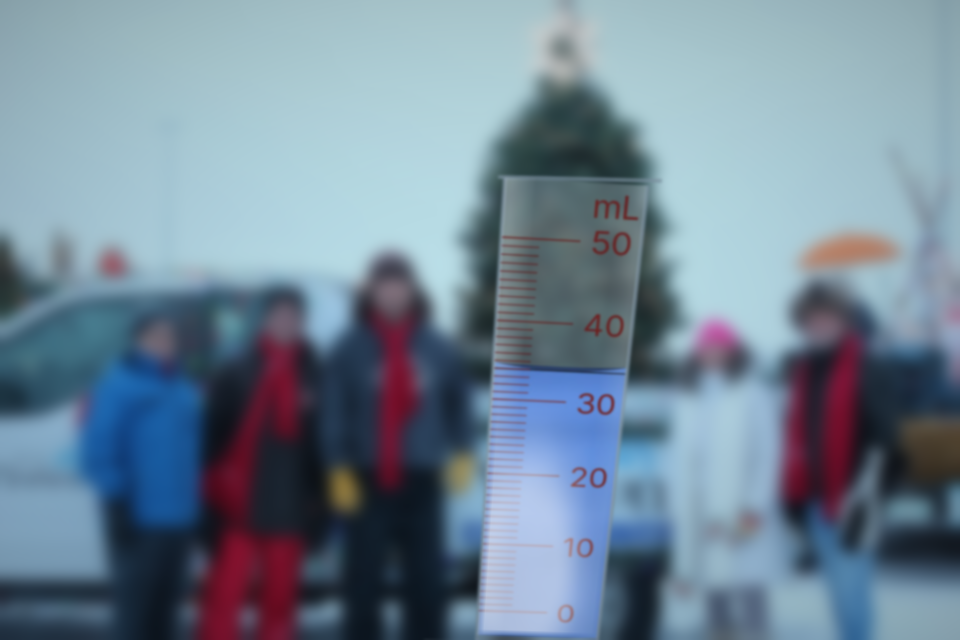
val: mL 34
